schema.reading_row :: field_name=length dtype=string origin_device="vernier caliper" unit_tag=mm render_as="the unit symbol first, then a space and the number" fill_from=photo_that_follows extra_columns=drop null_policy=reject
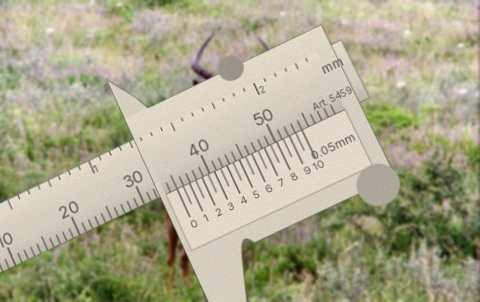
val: mm 35.0
